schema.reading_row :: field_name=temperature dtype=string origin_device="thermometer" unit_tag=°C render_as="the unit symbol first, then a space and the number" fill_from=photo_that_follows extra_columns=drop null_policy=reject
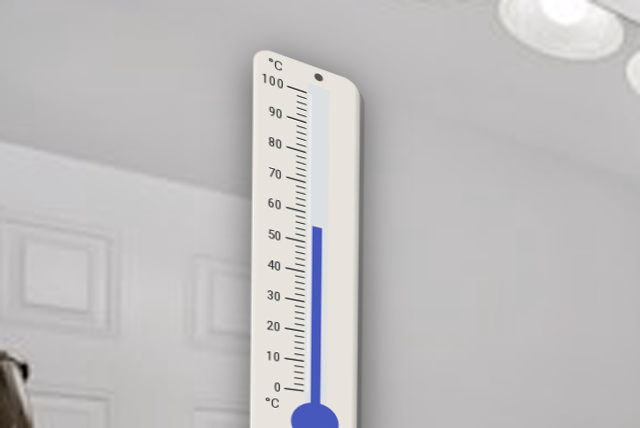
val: °C 56
